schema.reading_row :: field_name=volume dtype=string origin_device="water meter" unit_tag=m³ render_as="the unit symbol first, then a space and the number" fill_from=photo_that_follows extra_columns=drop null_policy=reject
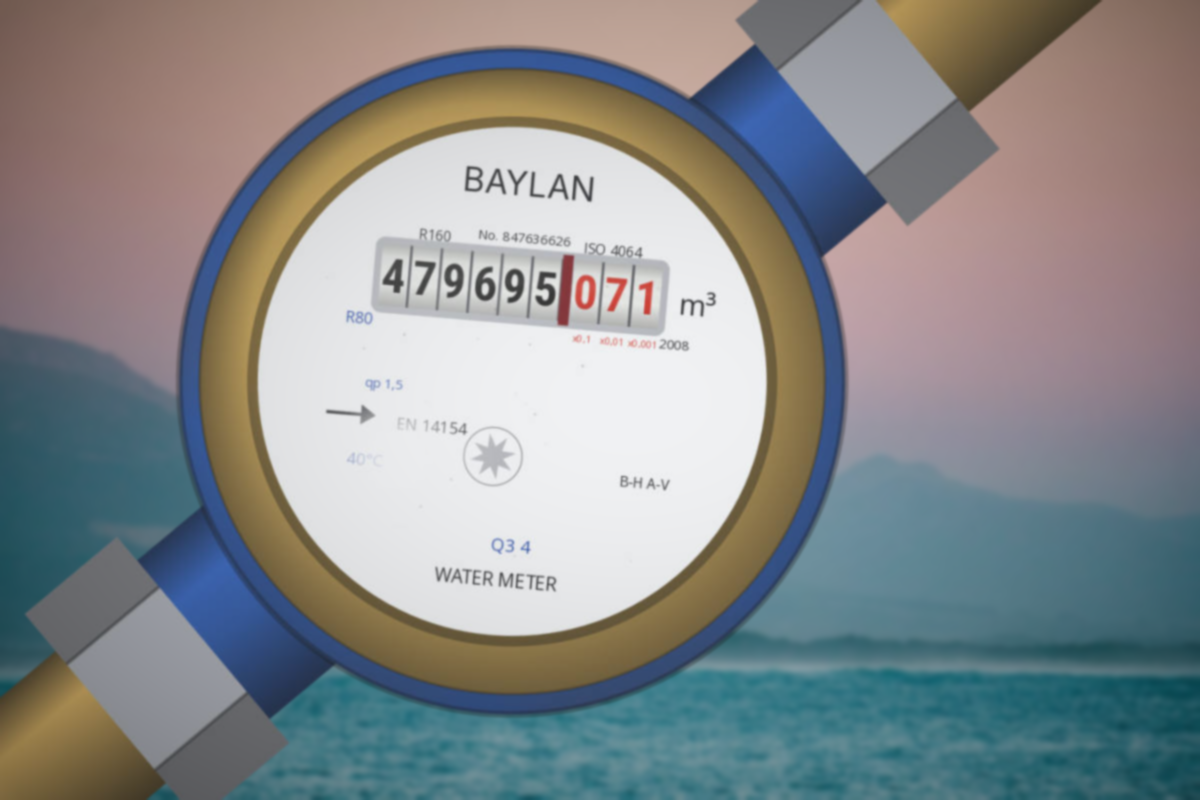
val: m³ 479695.071
